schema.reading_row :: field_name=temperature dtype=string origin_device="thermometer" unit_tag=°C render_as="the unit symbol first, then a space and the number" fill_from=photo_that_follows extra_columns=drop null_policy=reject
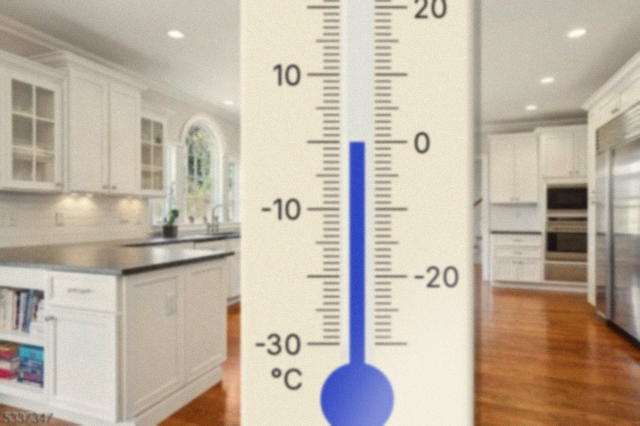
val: °C 0
